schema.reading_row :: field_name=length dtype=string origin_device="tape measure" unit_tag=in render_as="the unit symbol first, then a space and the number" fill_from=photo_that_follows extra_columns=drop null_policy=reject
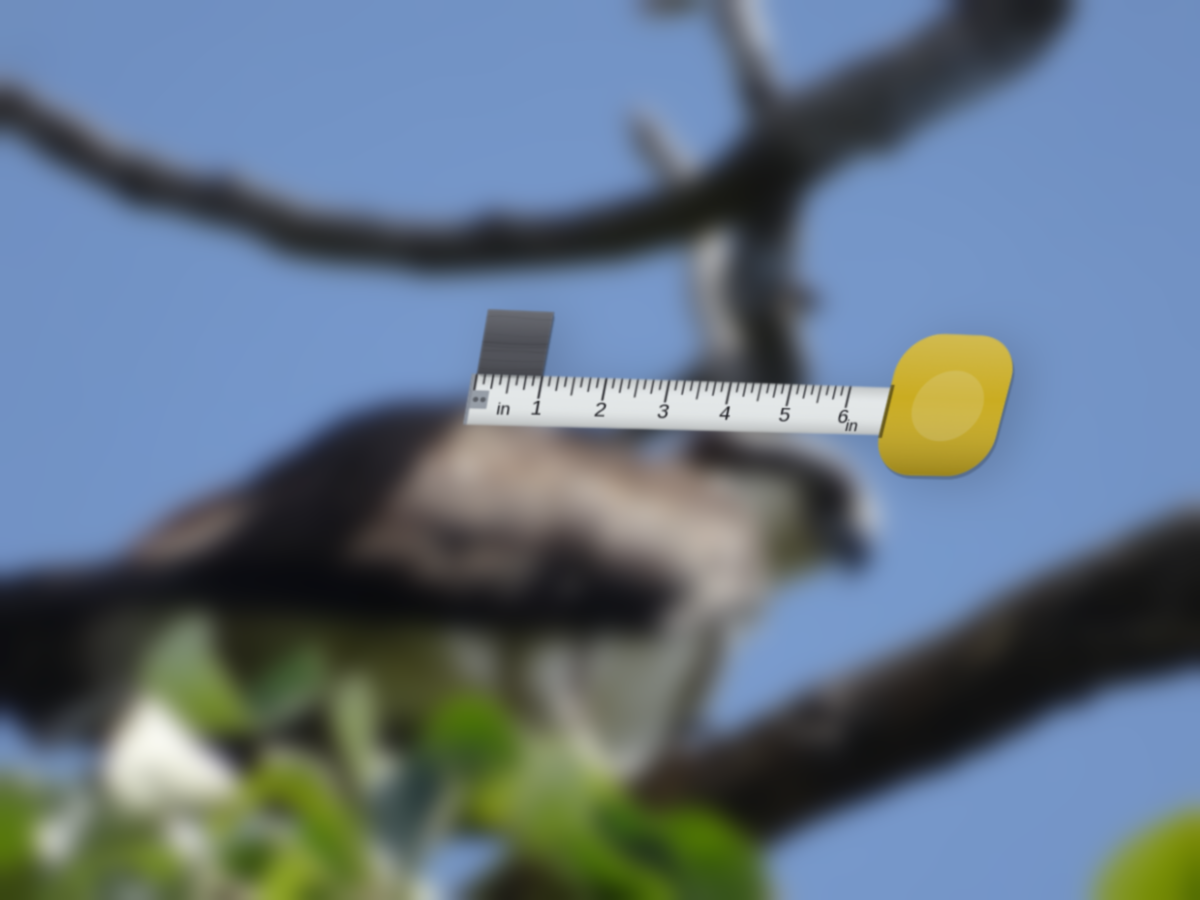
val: in 1
